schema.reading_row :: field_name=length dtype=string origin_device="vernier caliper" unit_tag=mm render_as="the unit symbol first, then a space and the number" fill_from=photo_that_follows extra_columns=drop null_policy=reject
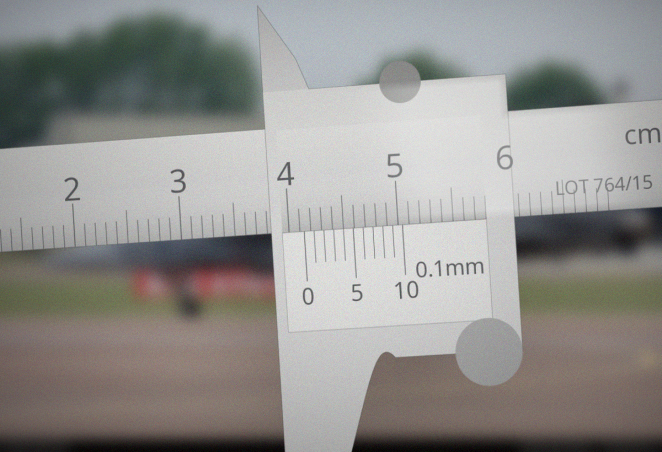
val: mm 41.4
